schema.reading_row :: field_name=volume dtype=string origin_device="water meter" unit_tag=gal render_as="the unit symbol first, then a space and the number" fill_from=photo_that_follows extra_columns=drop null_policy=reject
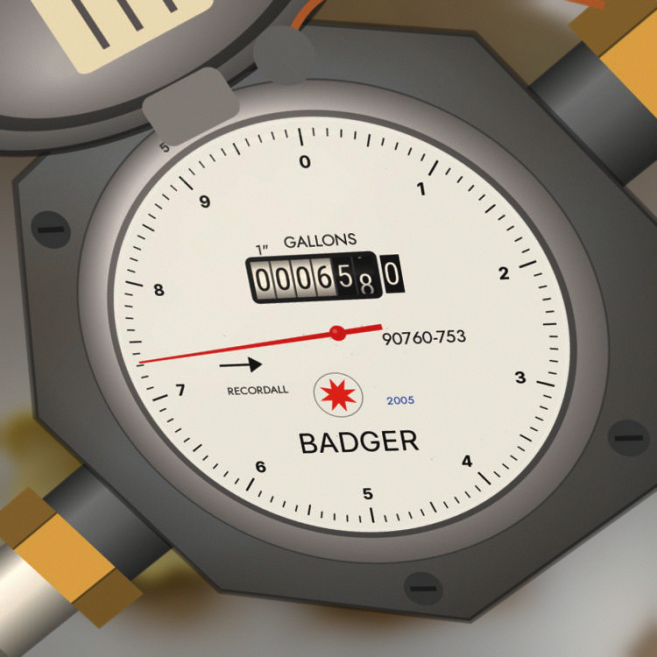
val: gal 6577.3
